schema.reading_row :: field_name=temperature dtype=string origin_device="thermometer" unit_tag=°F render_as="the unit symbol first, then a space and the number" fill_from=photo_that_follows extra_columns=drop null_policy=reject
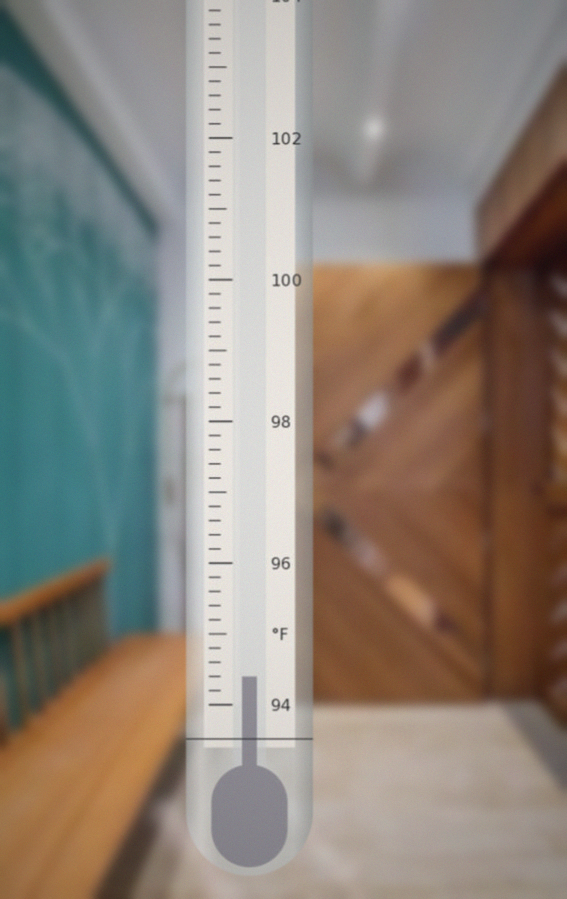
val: °F 94.4
